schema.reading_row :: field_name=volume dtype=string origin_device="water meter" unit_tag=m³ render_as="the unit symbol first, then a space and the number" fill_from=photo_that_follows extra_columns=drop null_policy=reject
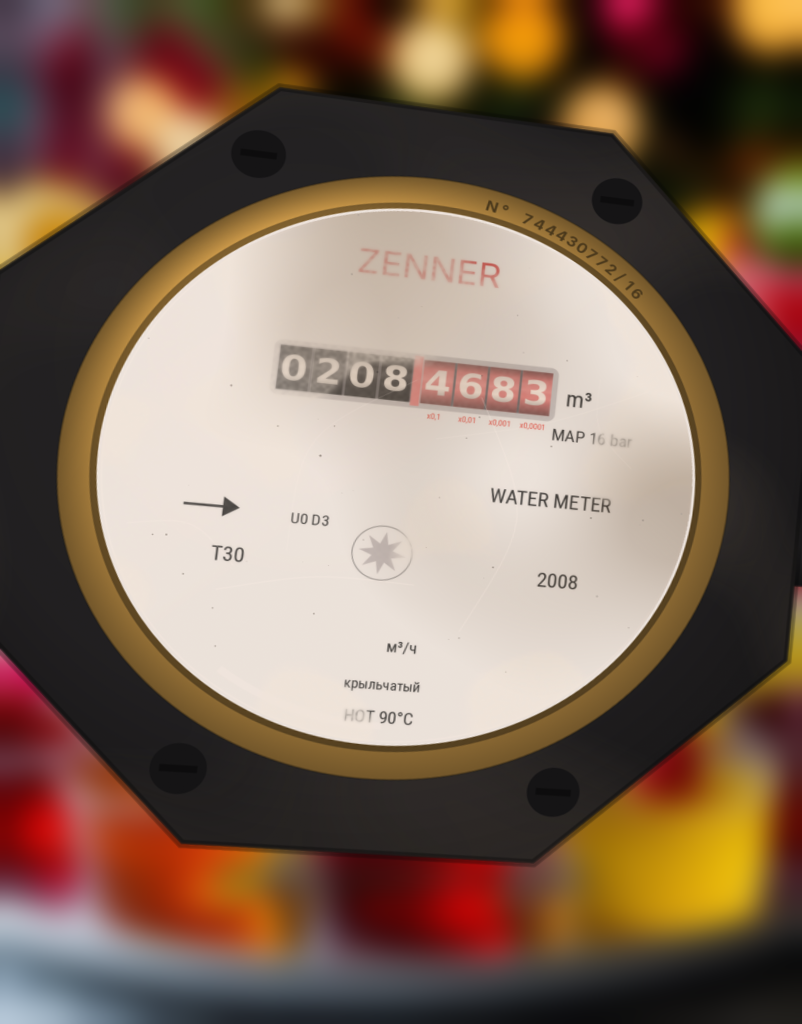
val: m³ 208.4683
